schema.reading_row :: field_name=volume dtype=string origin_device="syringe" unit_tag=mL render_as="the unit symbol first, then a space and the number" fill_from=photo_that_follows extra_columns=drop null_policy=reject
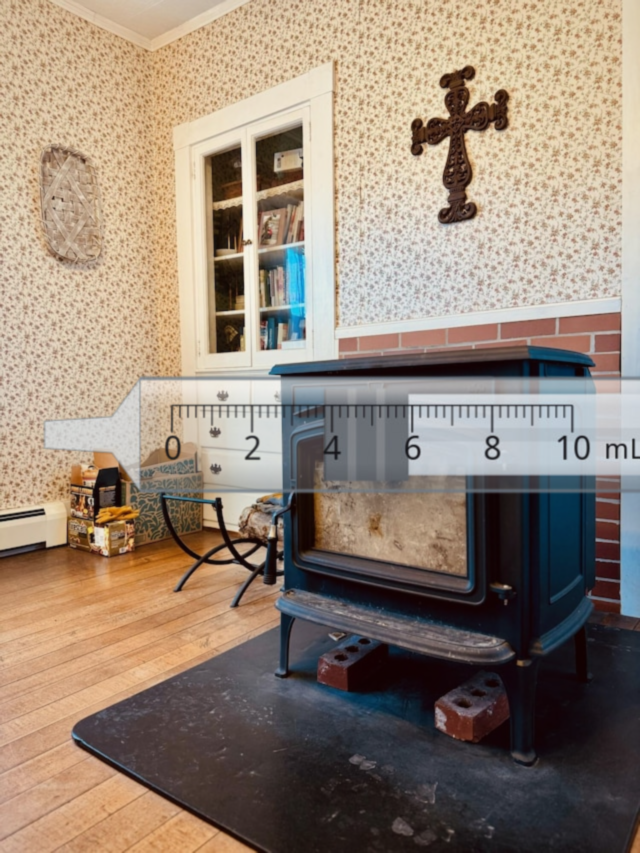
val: mL 3.8
